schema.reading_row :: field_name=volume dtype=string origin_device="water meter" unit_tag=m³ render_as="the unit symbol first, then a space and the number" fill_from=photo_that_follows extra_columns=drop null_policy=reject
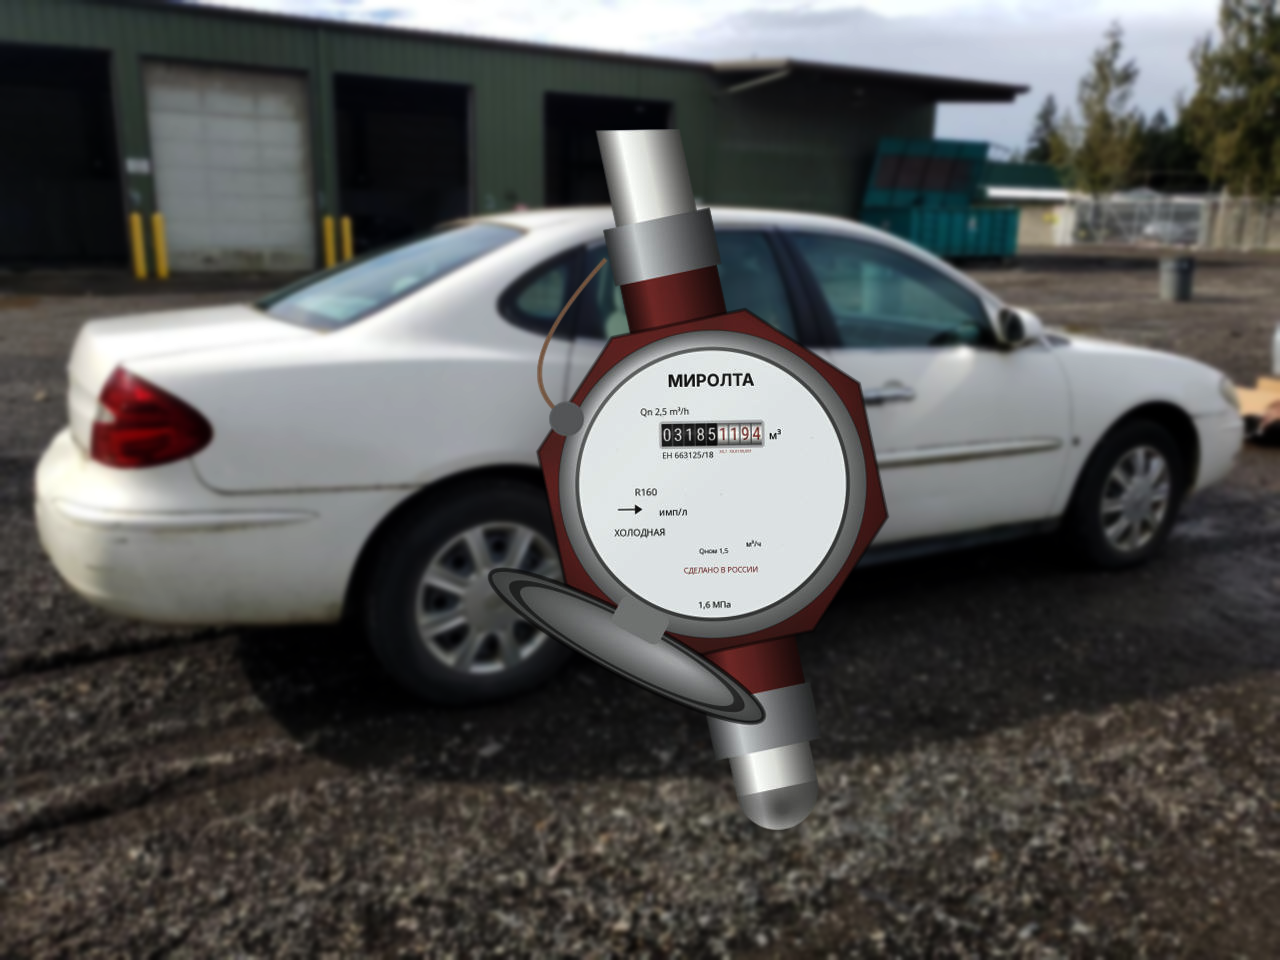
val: m³ 3185.1194
